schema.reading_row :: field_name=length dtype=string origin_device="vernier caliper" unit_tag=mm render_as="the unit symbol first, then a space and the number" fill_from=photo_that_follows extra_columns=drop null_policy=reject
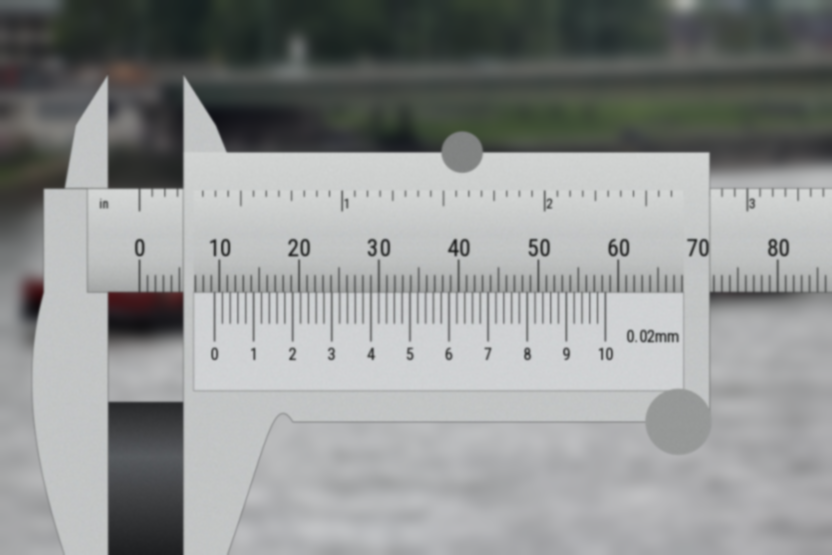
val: mm 9.4
